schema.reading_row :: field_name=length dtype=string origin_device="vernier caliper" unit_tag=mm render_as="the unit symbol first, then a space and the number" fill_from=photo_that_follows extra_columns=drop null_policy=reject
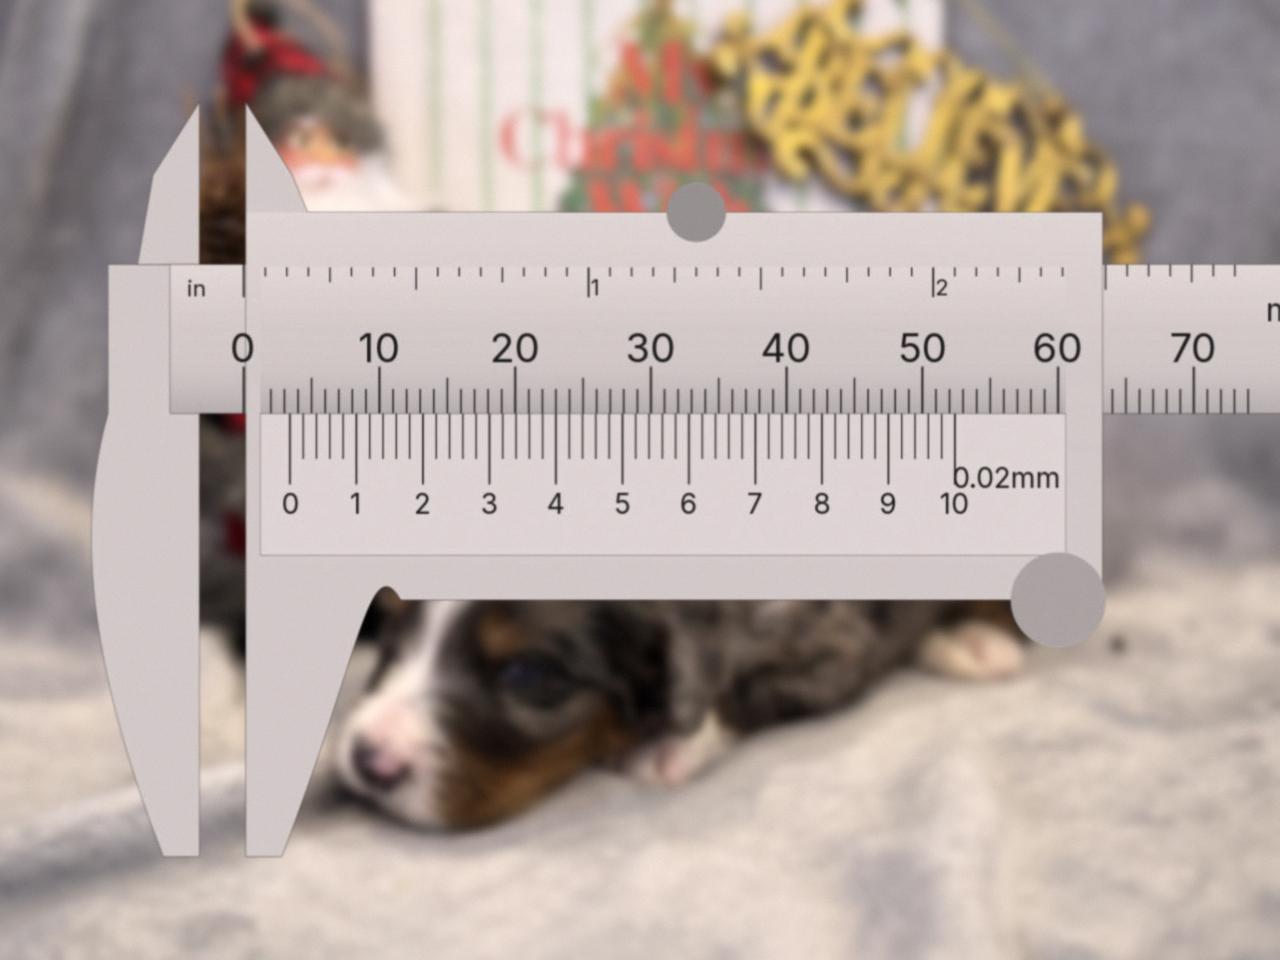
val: mm 3.4
